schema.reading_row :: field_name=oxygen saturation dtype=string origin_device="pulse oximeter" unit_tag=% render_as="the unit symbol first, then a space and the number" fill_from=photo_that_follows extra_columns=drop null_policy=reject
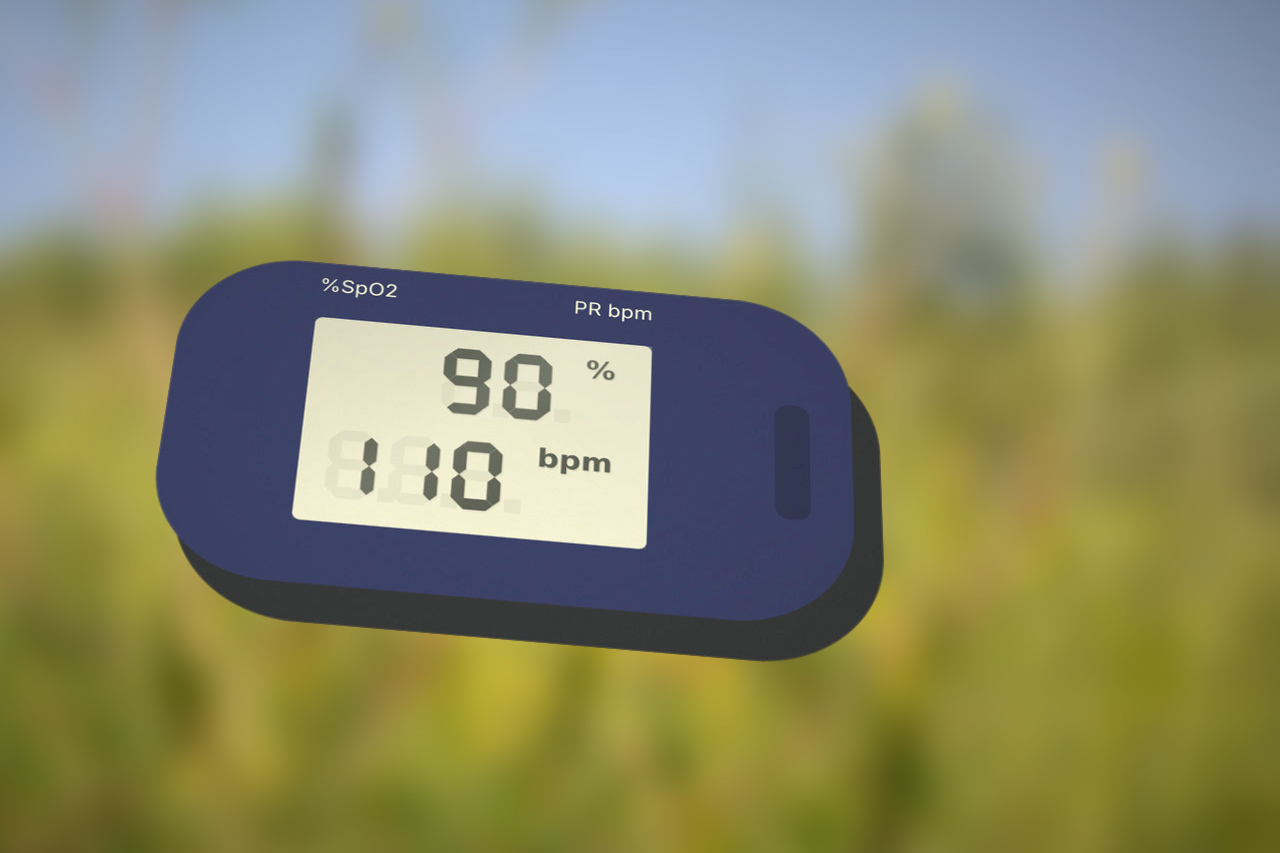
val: % 90
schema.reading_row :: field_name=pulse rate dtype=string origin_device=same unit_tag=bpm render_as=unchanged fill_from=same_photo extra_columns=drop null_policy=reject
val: bpm 110
